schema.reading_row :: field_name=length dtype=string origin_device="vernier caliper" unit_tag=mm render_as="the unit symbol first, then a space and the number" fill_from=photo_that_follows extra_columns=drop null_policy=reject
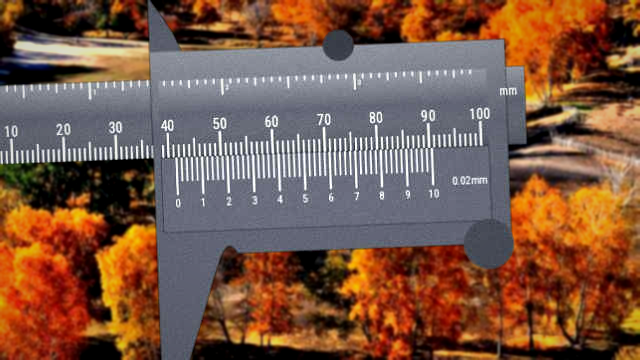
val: mm 41.5
